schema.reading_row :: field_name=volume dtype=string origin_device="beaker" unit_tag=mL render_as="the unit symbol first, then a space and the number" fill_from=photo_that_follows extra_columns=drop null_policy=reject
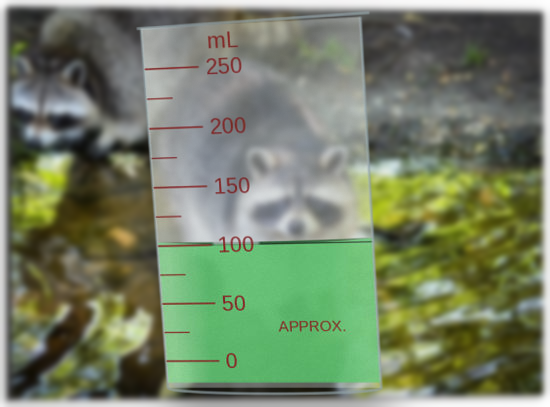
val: mL 100
